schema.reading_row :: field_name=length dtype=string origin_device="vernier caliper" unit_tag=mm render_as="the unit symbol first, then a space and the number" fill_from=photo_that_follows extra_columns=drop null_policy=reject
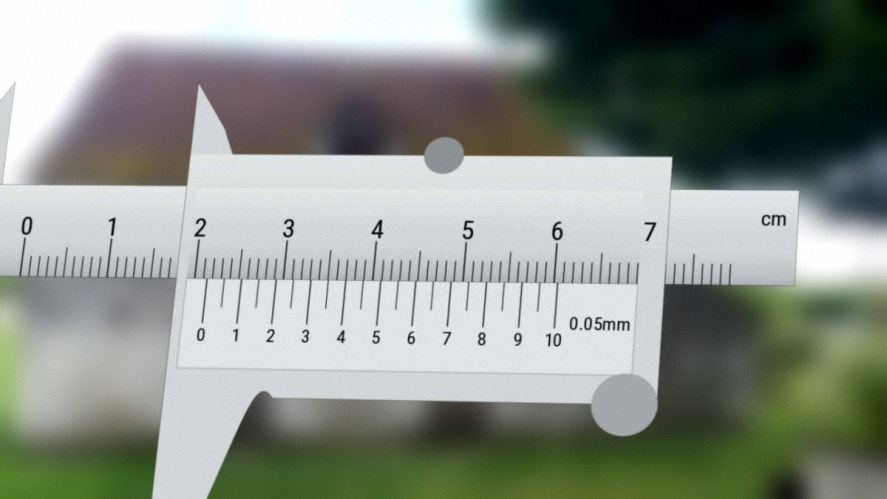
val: mm 21.4
